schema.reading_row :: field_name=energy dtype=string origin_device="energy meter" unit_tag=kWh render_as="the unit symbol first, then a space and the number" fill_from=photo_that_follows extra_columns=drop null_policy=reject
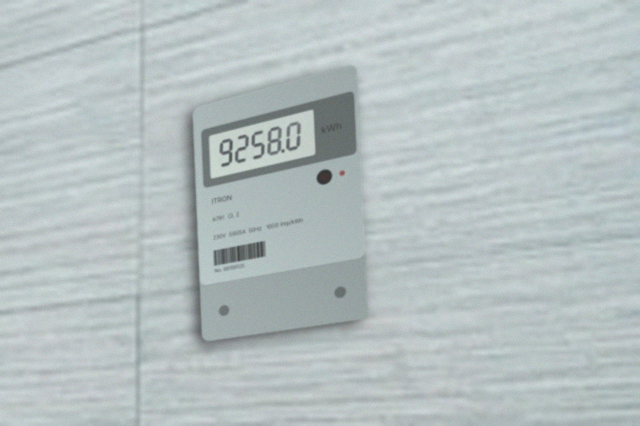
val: kWh 9258.0
